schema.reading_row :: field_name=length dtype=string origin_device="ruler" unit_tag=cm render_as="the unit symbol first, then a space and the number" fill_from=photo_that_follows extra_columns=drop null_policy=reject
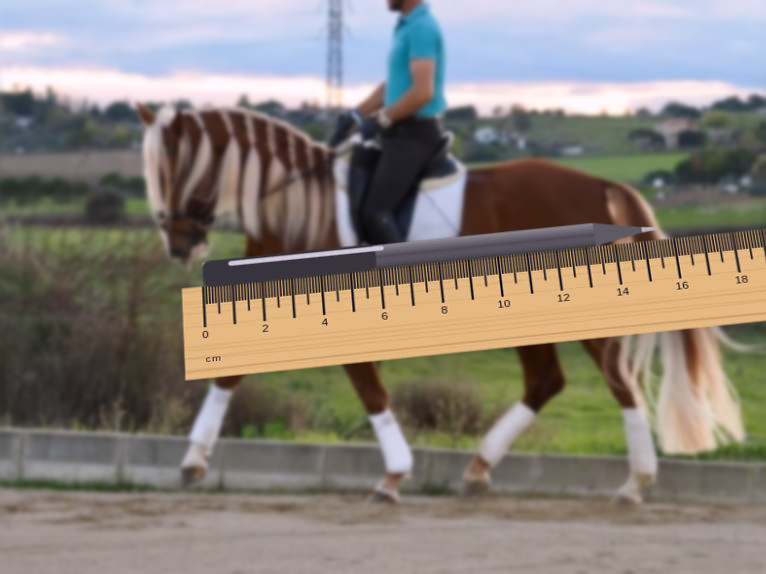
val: cm 15.5
